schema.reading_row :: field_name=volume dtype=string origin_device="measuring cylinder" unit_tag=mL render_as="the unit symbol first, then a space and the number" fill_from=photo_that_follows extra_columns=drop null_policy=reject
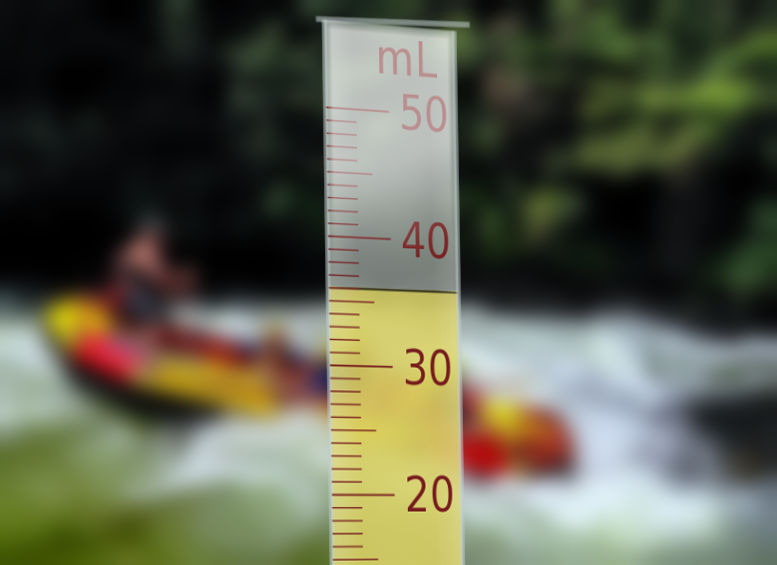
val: mL 36
